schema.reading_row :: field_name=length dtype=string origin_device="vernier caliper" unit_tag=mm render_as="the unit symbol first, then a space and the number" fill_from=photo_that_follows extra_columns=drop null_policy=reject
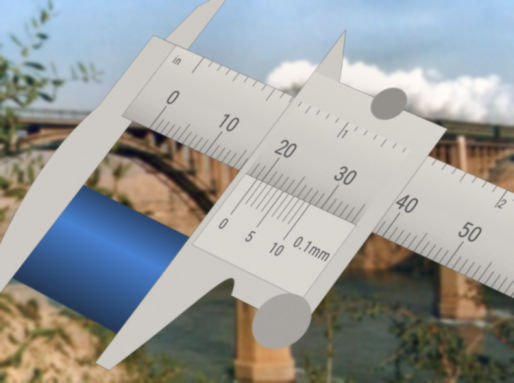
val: mm 19.2
